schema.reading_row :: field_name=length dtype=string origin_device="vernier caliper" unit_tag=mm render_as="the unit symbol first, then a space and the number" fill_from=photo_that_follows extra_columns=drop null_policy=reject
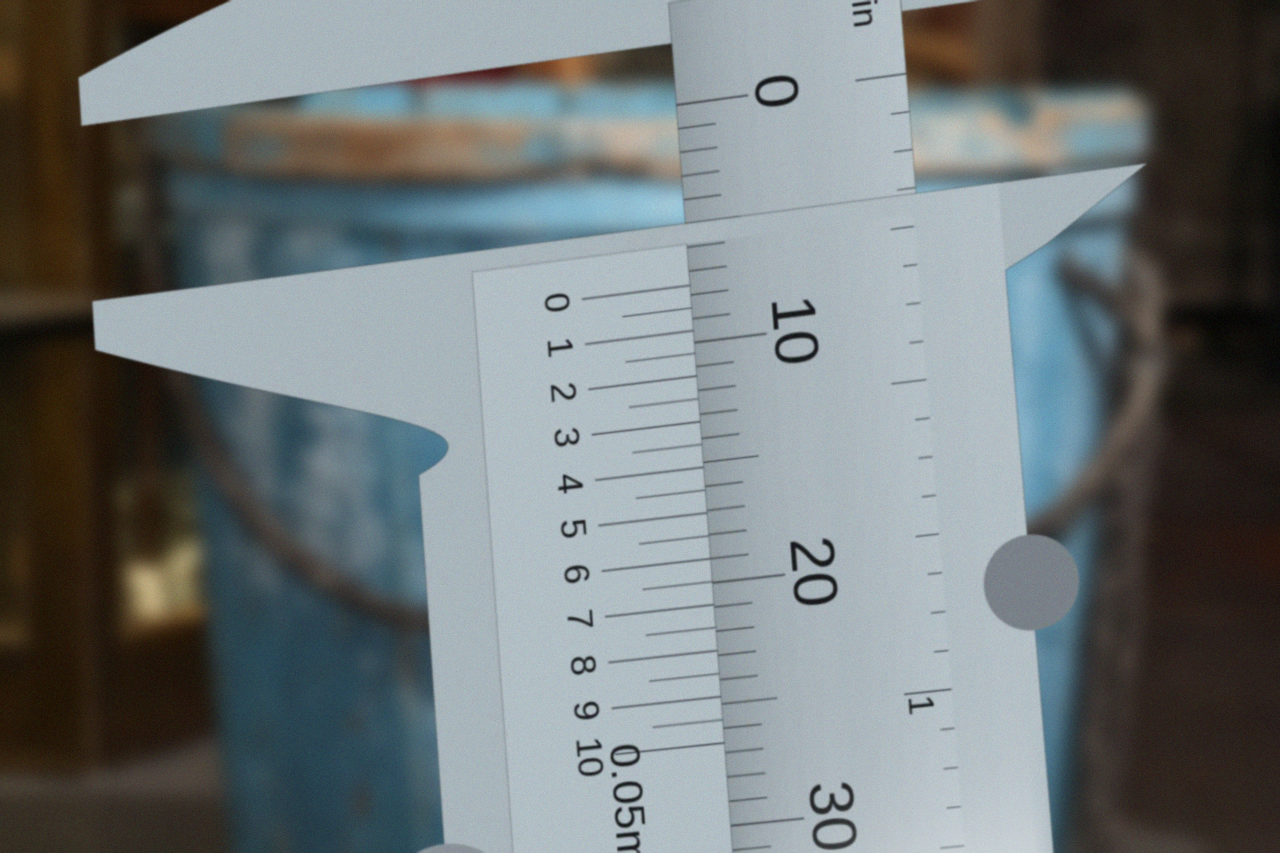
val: mm 7.6
